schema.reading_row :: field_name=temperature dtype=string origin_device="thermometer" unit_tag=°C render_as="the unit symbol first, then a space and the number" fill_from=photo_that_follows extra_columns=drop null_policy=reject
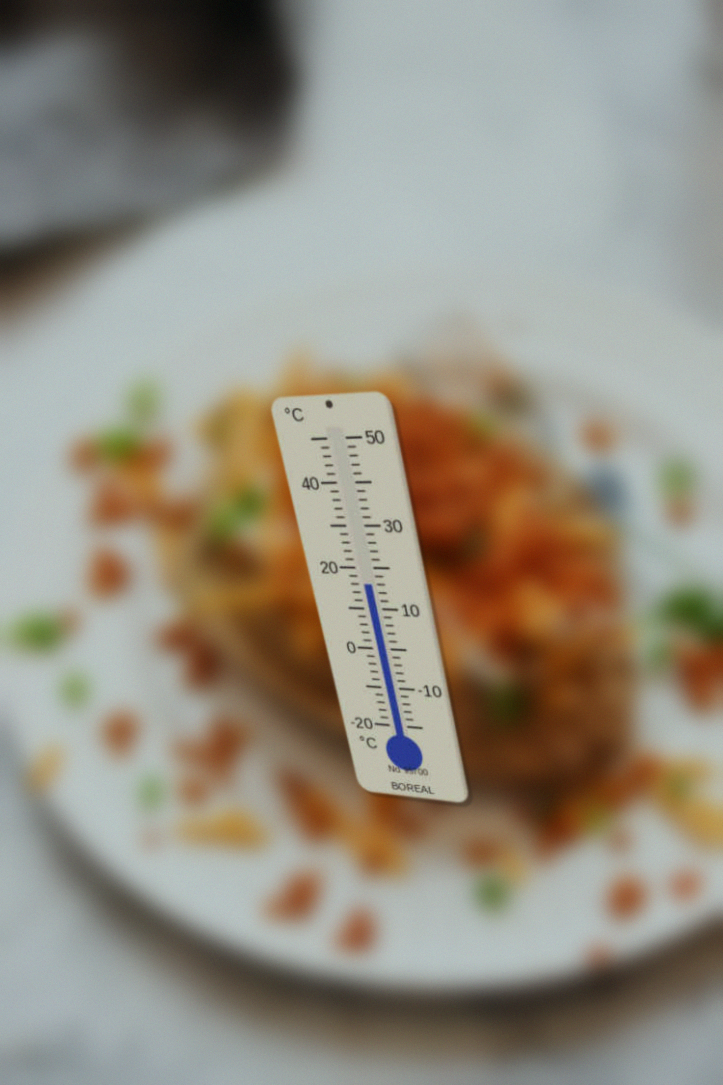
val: °C 16
